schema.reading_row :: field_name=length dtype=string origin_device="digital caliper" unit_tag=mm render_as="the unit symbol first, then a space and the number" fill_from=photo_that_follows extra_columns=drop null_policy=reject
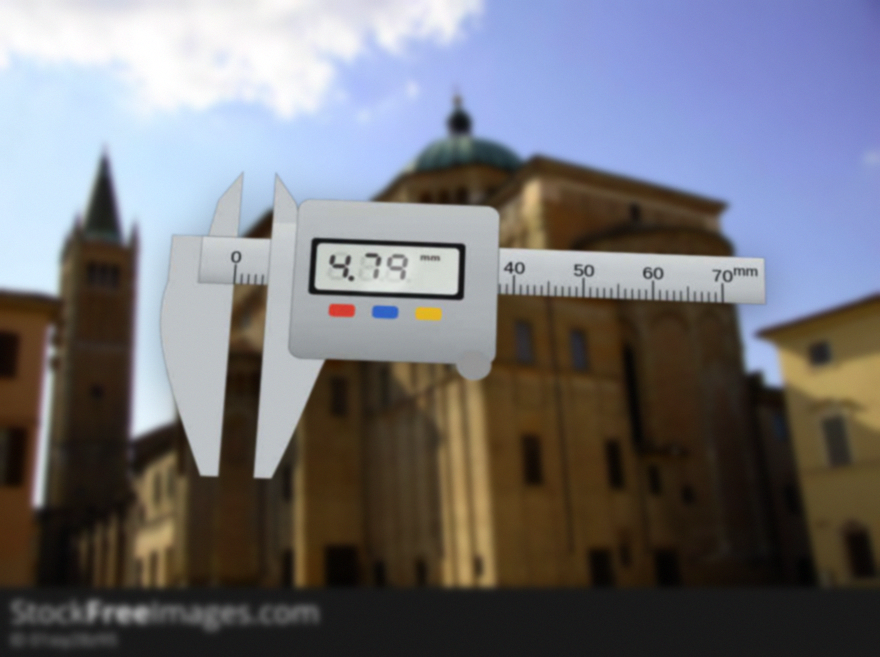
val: mm 4.79
